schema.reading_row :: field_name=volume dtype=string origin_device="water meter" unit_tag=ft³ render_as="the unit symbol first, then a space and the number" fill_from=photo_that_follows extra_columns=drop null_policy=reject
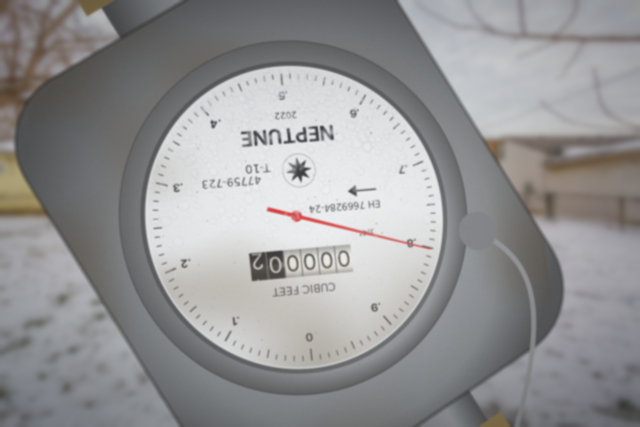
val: ft³ 1.80
